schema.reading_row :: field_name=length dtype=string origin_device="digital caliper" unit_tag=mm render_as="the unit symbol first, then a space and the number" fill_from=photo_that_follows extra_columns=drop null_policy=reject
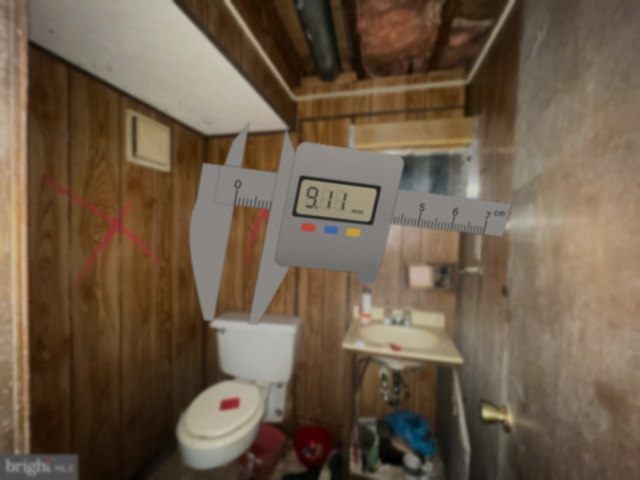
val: mm 9.11
